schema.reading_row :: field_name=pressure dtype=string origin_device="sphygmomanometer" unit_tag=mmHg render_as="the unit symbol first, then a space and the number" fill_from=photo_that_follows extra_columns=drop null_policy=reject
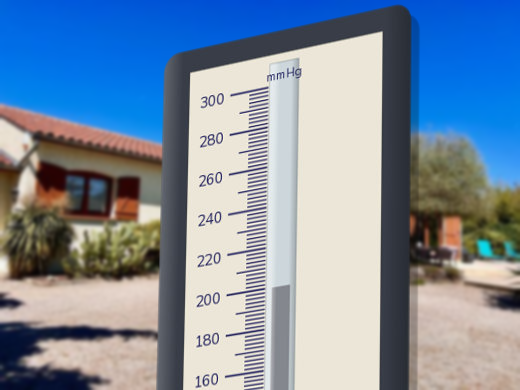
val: mmHg 200
